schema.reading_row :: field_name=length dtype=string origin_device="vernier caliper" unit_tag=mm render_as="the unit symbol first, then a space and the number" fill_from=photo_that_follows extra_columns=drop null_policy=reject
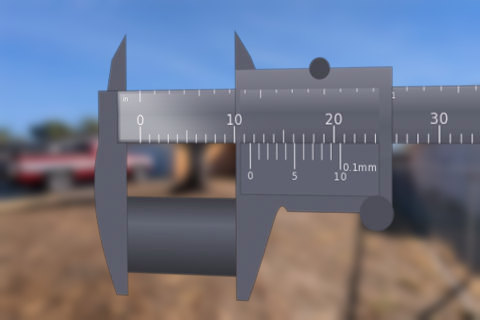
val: mm 11.6
